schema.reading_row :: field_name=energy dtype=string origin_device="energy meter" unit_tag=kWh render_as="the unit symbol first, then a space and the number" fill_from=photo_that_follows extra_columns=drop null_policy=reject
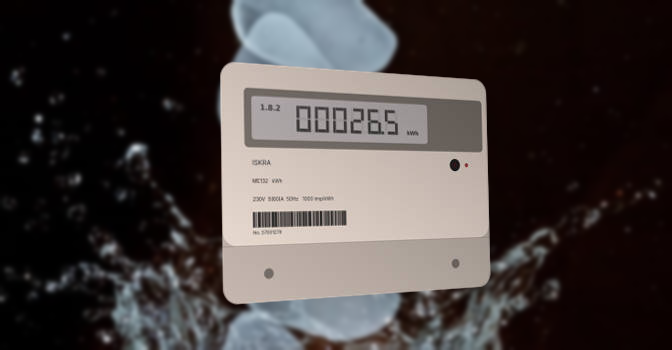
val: kWh 26.5
